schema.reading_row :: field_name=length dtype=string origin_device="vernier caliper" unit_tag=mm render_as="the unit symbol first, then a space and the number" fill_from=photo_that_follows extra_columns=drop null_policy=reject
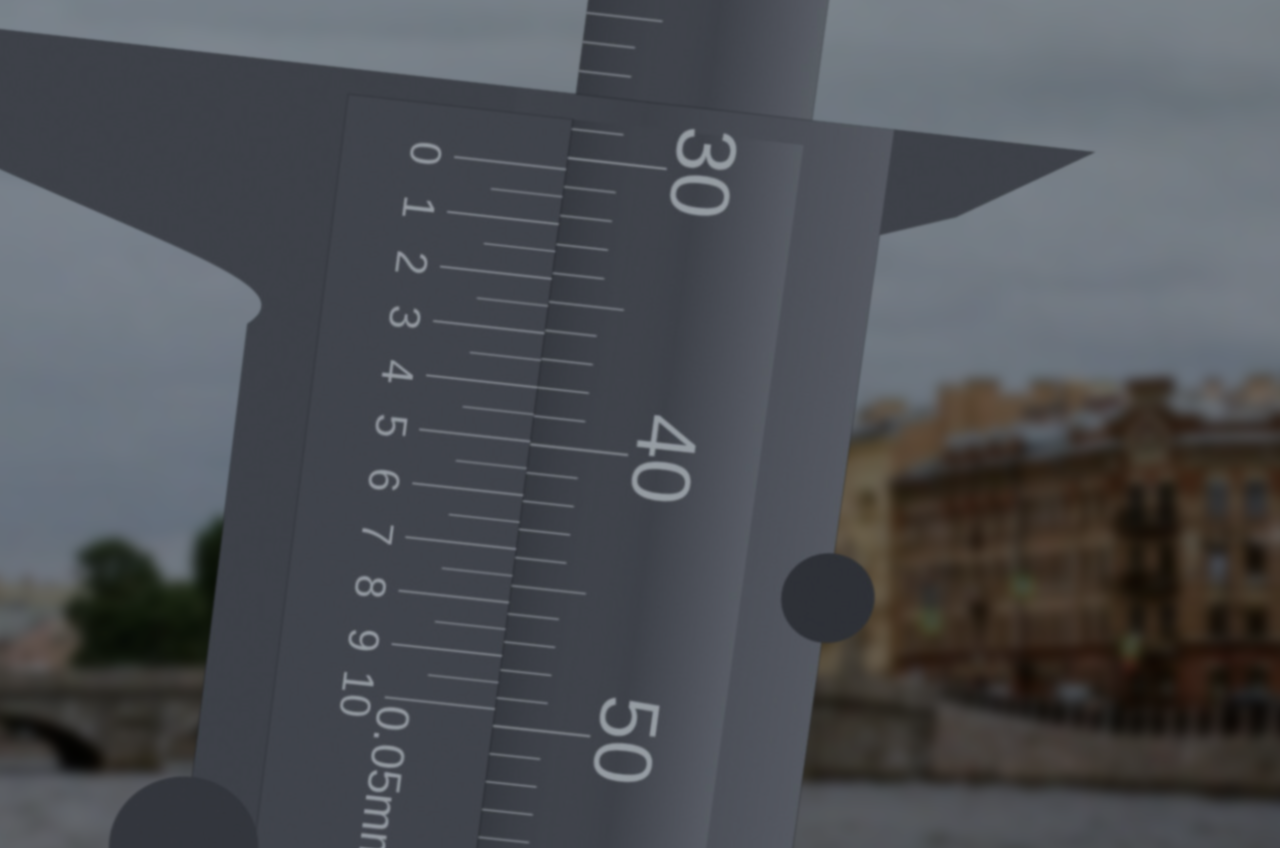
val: mm 30.4
